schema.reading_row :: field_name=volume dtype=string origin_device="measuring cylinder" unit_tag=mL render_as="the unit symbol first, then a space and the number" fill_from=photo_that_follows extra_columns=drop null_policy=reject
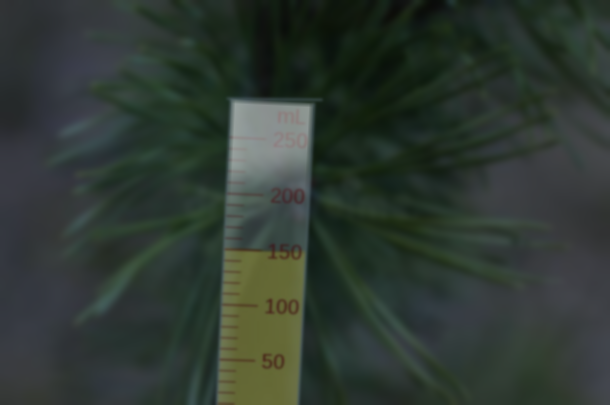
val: mL 150
